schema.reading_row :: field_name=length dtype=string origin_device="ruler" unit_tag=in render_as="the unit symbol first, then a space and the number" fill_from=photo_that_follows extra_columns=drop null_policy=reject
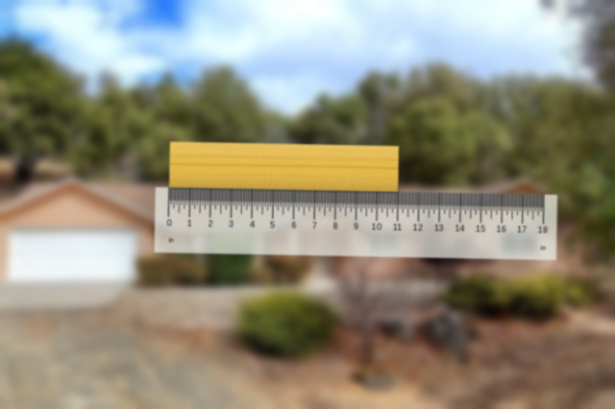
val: in 11
